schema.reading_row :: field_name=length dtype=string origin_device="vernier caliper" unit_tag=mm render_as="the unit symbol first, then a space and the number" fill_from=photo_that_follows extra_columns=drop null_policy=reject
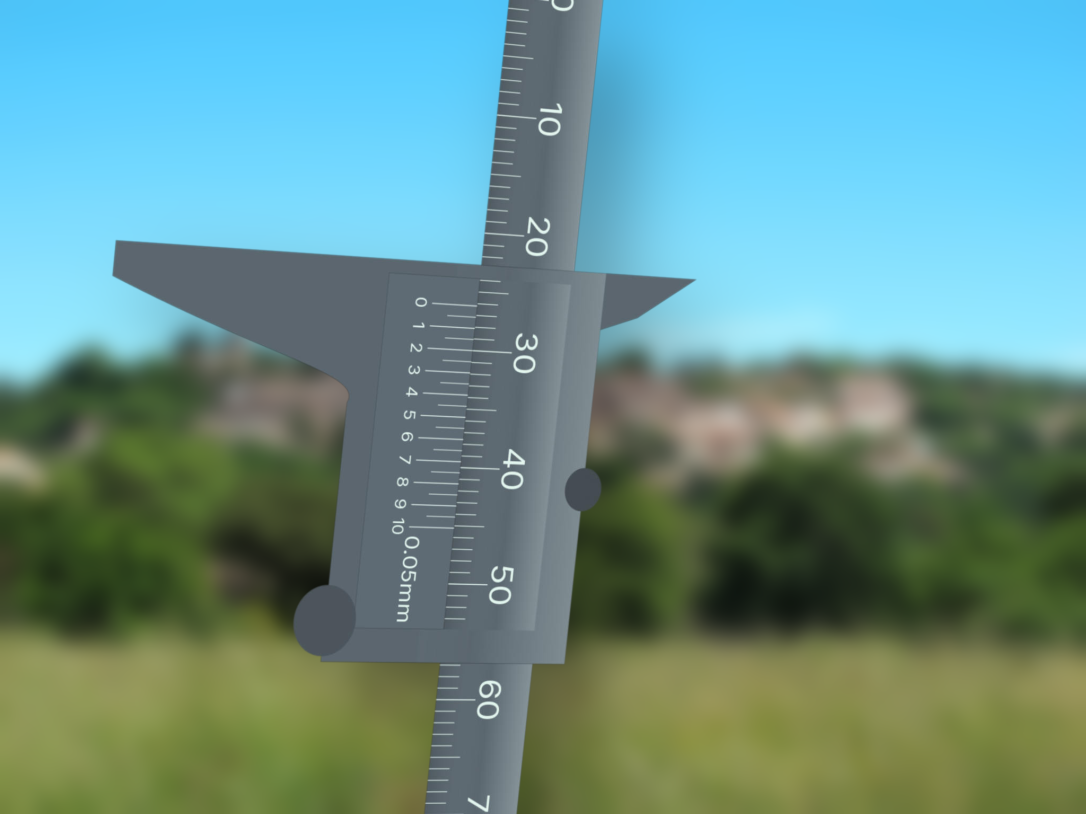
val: mm 26.2
